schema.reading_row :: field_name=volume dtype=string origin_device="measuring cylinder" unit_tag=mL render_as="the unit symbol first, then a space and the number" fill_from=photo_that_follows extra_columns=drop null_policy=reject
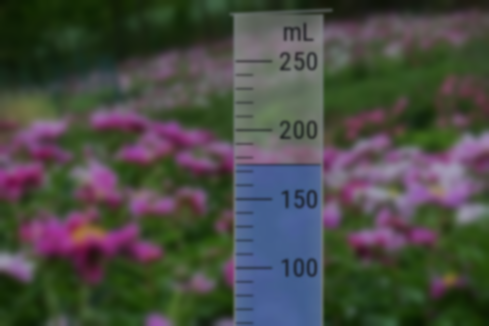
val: mL 175
